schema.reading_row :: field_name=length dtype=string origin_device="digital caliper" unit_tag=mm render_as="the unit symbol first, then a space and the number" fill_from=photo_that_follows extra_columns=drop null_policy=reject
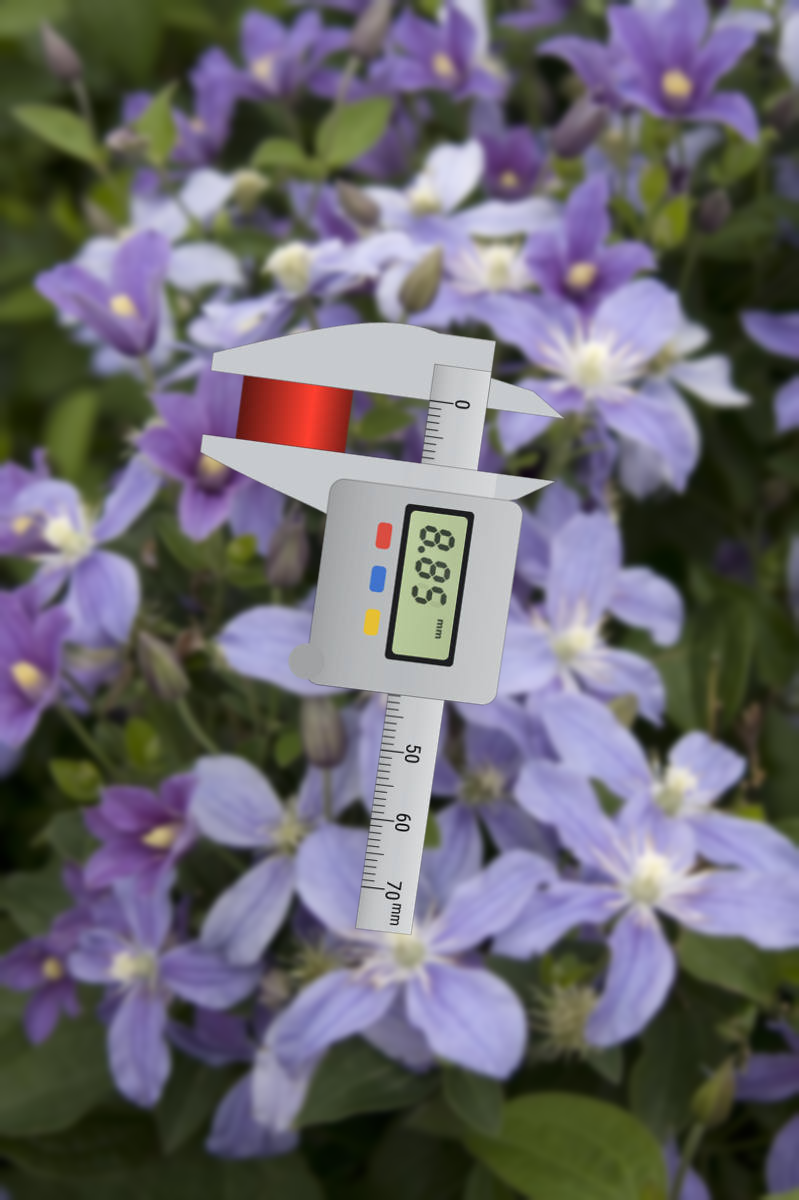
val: mm 8.85
